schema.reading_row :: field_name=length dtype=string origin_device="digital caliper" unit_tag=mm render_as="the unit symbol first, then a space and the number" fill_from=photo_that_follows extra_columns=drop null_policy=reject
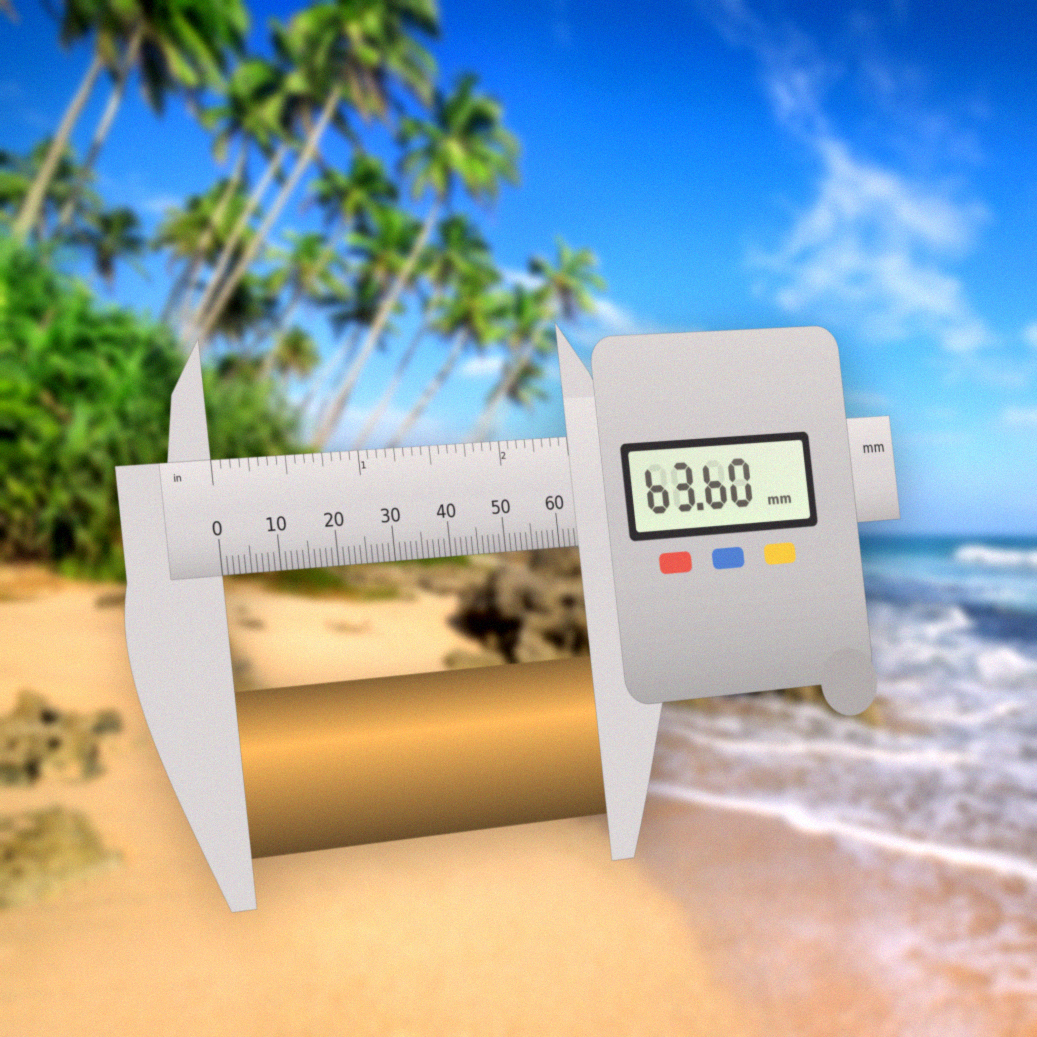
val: mm 63.60
